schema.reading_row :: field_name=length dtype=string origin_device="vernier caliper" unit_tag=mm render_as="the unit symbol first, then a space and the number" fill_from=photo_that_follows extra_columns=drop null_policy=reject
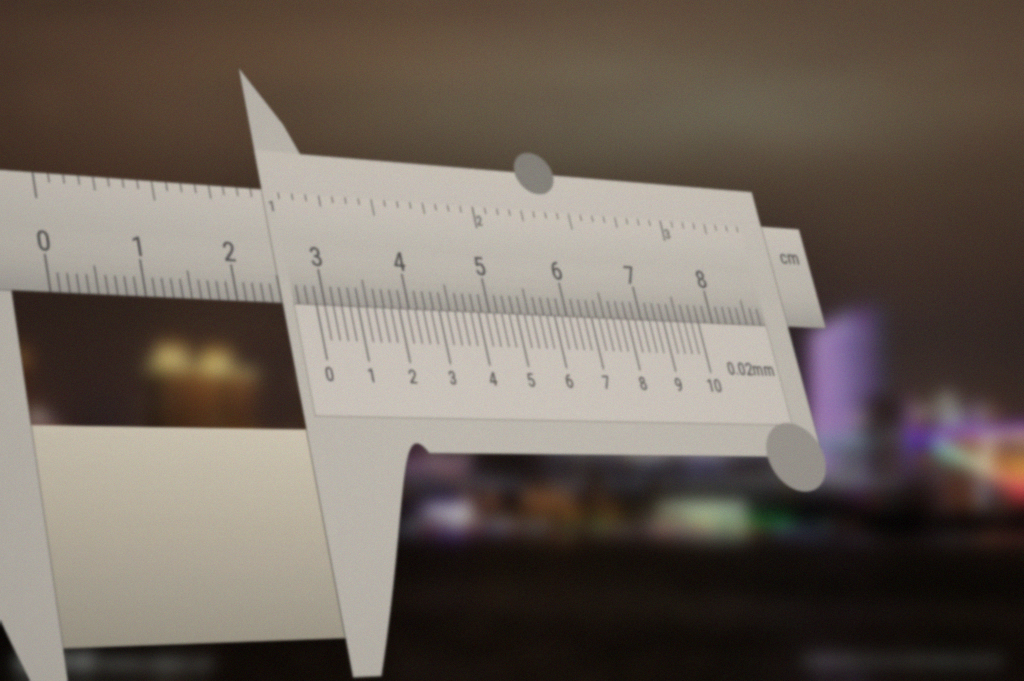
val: mm 29.0
